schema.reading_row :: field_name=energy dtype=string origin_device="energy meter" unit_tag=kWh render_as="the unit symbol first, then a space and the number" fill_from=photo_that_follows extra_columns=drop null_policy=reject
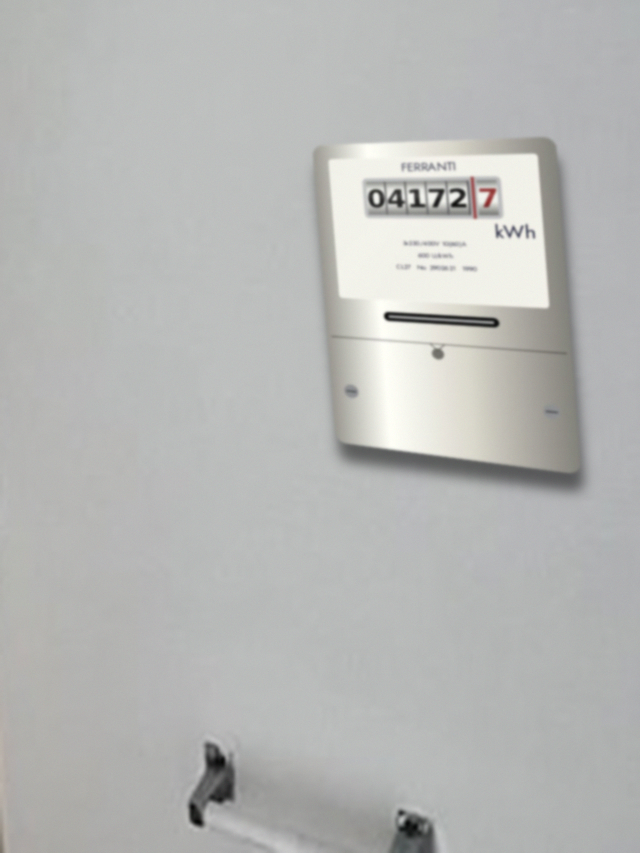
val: kWh 4172.7
